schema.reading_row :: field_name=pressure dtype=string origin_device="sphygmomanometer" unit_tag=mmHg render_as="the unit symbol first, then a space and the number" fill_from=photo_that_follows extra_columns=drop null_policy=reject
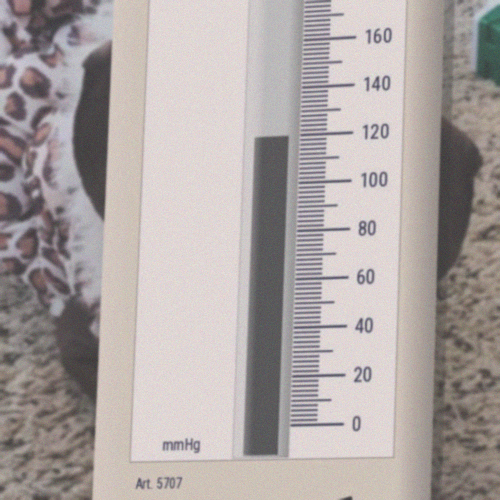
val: mmHg 120
